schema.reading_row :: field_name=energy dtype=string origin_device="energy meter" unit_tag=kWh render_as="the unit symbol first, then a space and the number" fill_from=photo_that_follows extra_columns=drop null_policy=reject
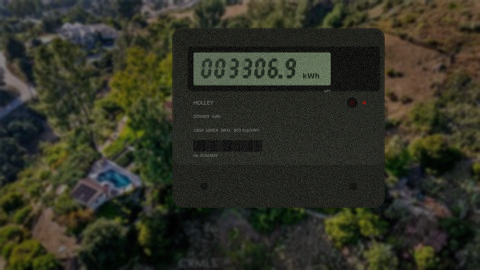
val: kWh 3306.9
